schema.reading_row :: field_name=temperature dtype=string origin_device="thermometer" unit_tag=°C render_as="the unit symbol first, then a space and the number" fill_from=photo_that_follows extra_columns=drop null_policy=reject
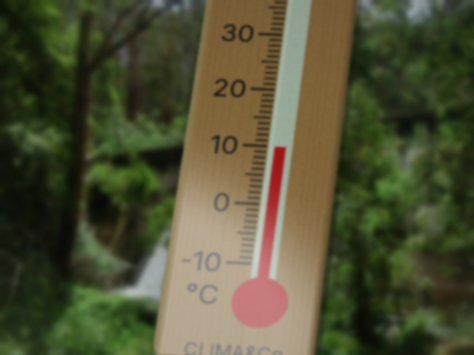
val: °C 10
